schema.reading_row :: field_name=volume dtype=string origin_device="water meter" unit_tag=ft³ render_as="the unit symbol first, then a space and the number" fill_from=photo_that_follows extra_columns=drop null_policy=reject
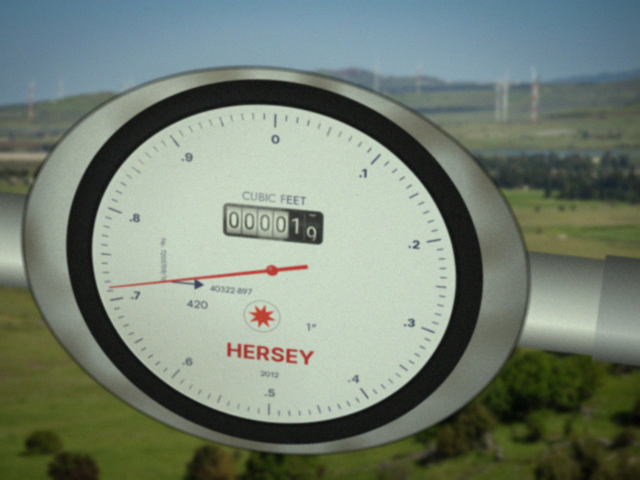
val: ft³ 18.71
